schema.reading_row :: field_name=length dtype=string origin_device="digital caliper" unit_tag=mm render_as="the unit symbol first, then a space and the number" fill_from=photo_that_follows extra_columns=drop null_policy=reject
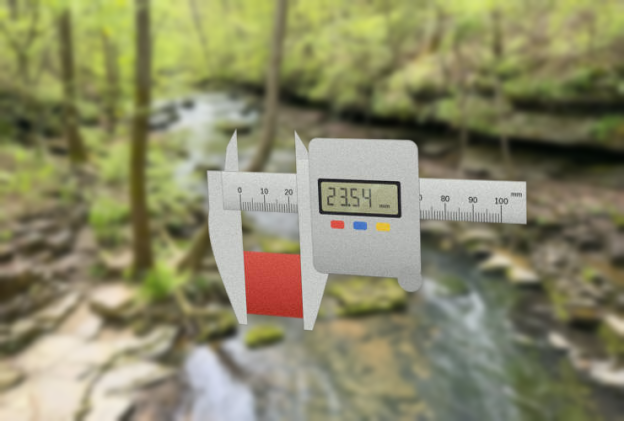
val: mm 23.54
